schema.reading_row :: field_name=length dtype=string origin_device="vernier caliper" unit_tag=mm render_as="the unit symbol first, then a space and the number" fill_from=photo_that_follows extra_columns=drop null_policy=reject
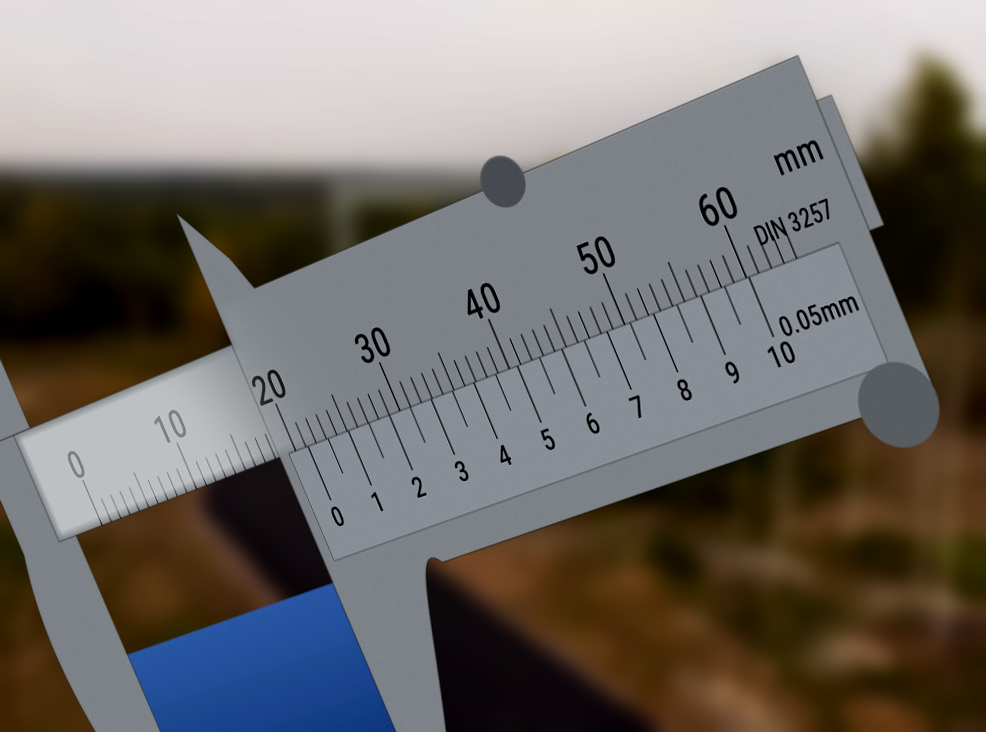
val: mm 21.2
